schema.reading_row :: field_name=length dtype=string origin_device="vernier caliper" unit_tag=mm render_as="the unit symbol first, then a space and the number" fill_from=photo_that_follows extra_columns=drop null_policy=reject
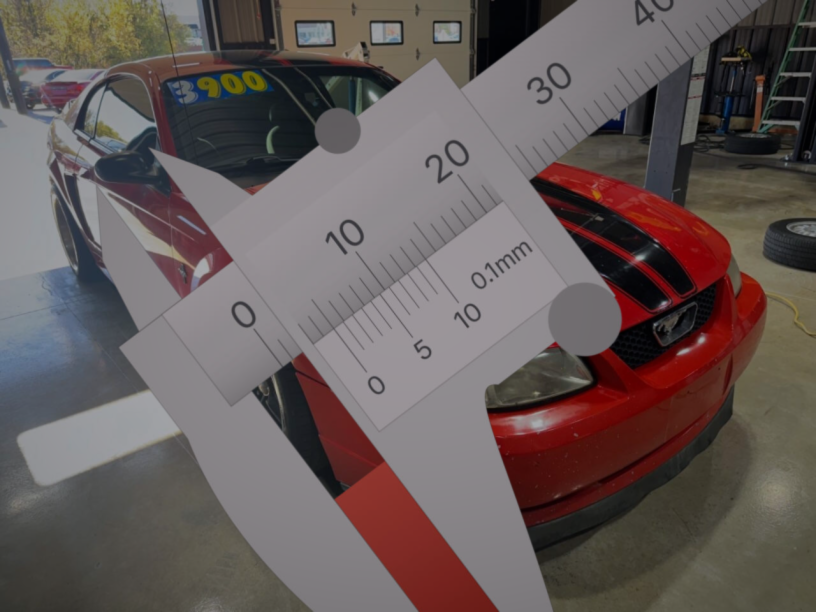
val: mm 5.0
